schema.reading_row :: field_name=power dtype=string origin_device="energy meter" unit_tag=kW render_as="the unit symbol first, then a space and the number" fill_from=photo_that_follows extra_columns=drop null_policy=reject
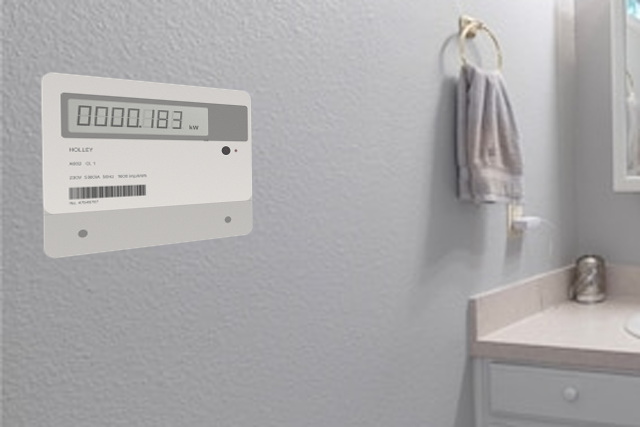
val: kW 0.183
